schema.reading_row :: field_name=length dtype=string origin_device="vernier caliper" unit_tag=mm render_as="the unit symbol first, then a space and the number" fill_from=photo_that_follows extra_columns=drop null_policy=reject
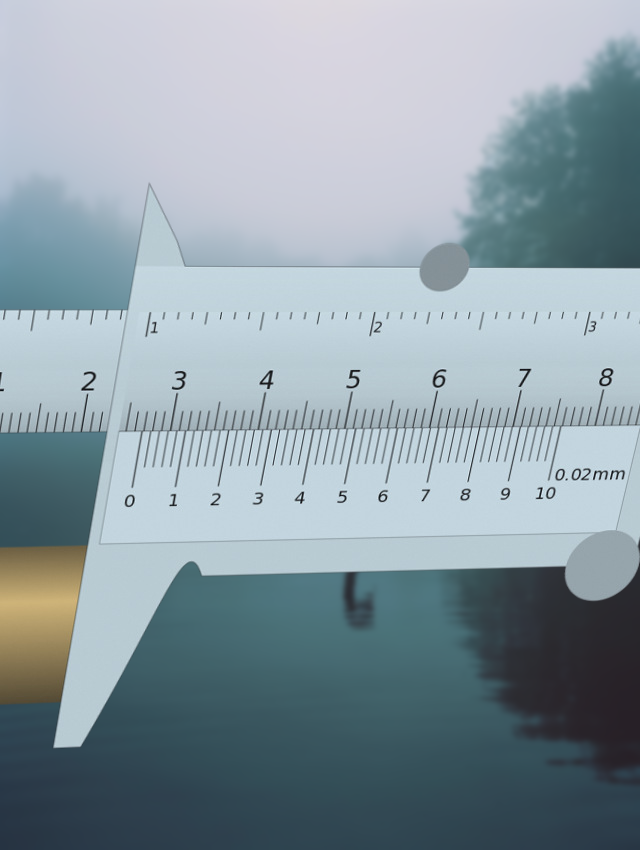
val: mm 26.8
